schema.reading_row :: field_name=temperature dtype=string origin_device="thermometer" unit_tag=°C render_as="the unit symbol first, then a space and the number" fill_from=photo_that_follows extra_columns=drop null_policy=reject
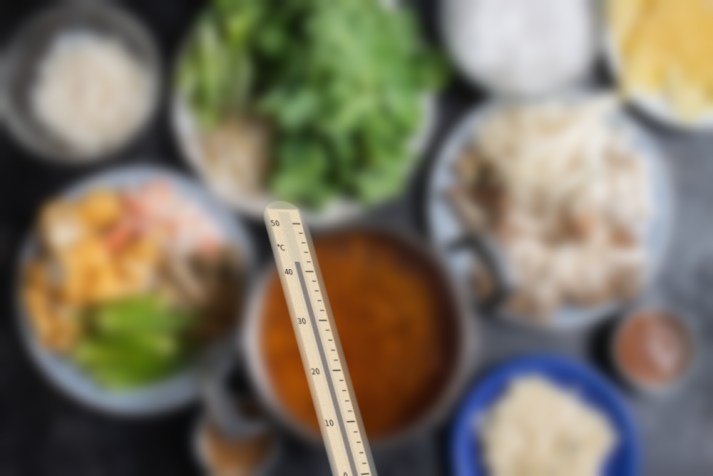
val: °C 42
